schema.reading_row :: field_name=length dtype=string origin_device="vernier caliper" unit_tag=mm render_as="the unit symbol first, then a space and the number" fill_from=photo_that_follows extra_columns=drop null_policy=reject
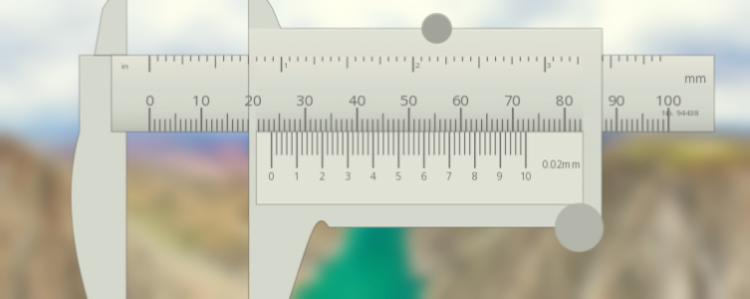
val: mm 23.5
